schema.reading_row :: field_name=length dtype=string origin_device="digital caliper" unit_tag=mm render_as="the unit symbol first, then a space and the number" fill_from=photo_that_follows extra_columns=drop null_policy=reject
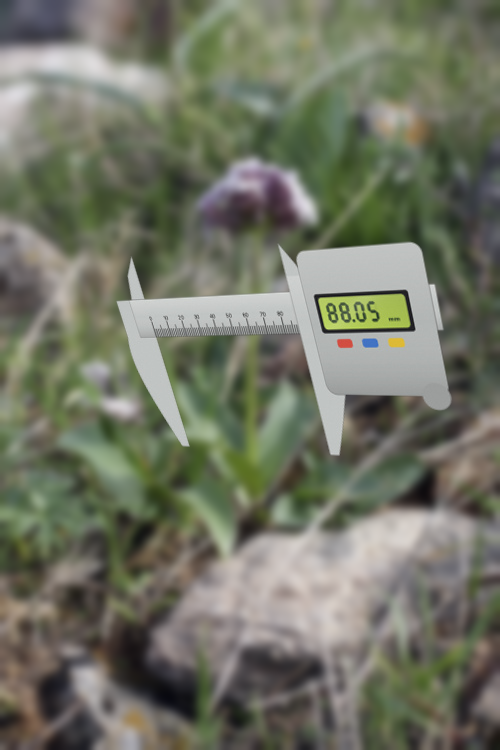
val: mm 88.05
